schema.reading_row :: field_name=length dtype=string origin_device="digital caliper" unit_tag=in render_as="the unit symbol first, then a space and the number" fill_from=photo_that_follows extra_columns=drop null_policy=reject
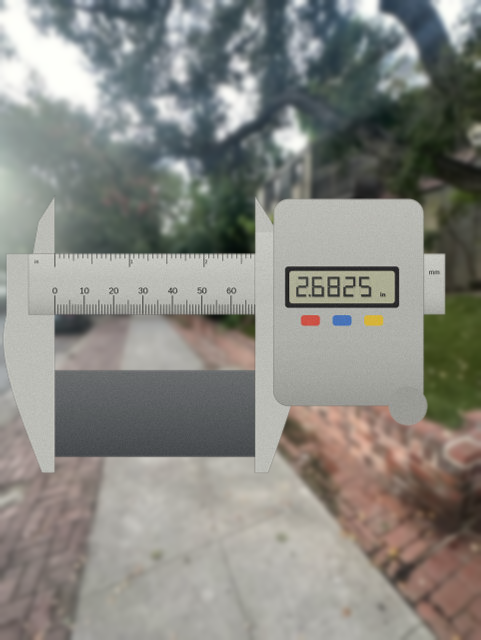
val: in 2.6825
